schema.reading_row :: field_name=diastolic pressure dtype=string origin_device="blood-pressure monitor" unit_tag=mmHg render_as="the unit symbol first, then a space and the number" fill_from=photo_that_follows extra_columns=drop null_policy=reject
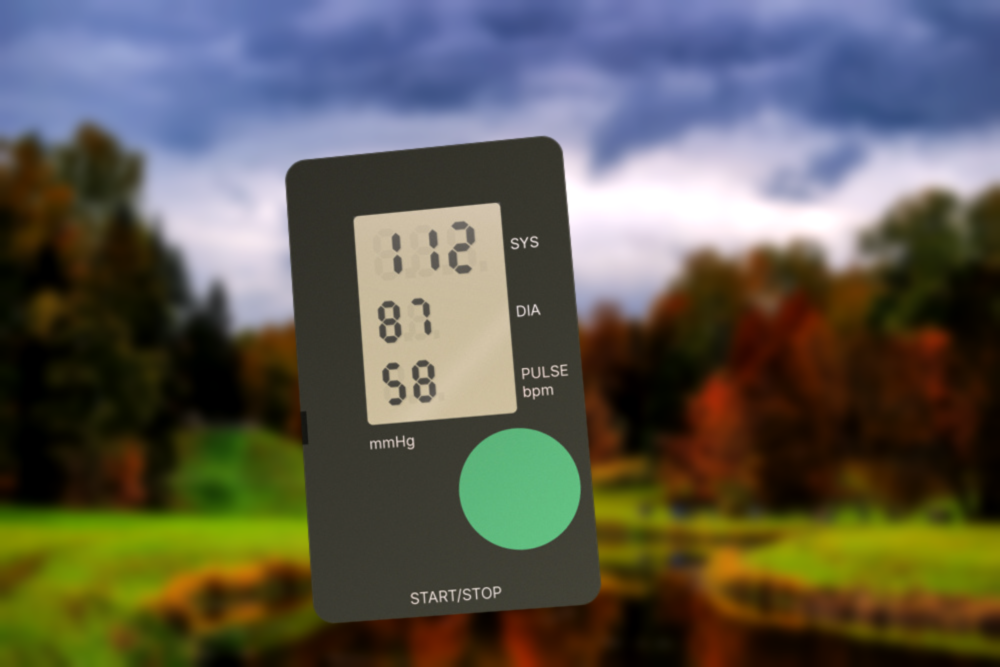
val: mmHg 87
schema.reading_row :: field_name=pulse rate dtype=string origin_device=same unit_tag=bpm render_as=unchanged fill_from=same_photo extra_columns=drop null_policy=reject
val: bpm 58
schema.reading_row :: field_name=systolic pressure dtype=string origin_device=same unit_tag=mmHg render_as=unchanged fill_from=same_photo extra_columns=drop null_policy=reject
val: mmHg 112
